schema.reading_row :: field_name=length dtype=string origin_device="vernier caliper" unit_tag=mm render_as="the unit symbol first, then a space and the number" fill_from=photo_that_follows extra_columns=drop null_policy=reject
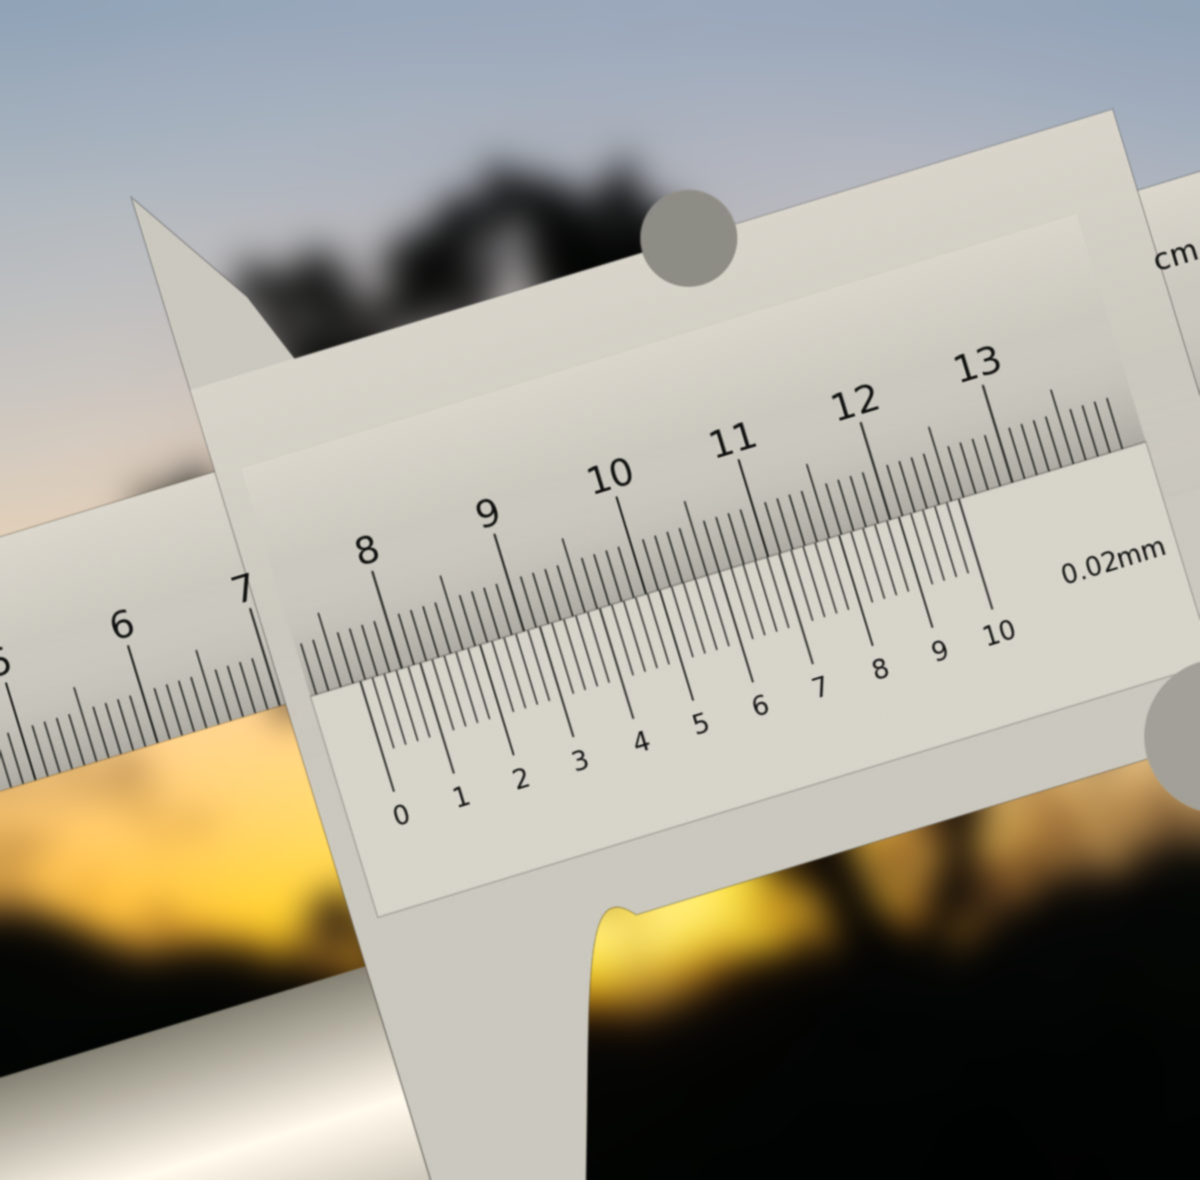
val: mm 76.6
